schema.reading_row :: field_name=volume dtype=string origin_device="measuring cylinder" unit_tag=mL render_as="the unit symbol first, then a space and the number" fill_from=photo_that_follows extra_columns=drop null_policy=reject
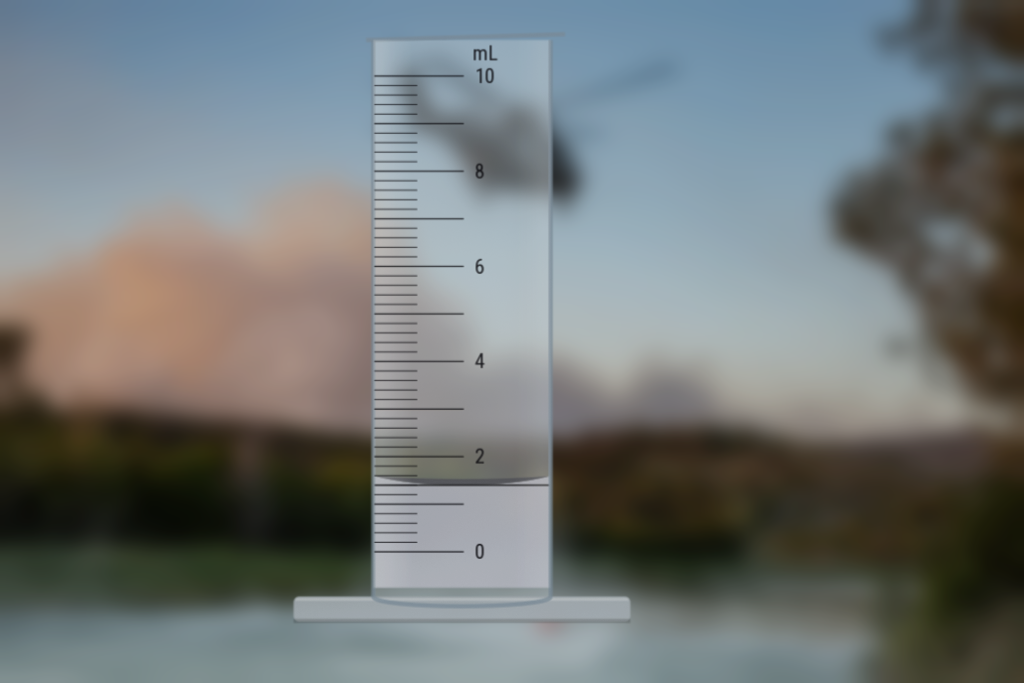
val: mL 1.4
